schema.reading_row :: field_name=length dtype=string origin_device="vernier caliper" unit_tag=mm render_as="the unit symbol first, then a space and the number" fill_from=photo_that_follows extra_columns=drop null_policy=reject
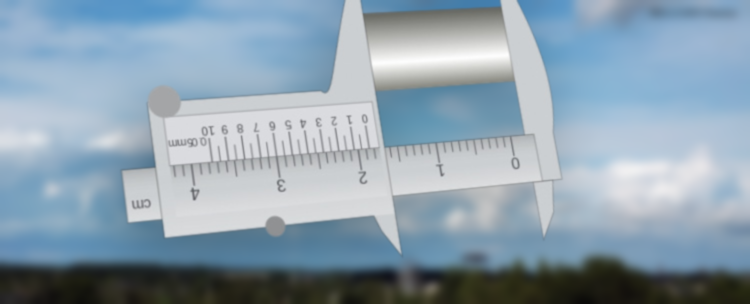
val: mm 18.6
